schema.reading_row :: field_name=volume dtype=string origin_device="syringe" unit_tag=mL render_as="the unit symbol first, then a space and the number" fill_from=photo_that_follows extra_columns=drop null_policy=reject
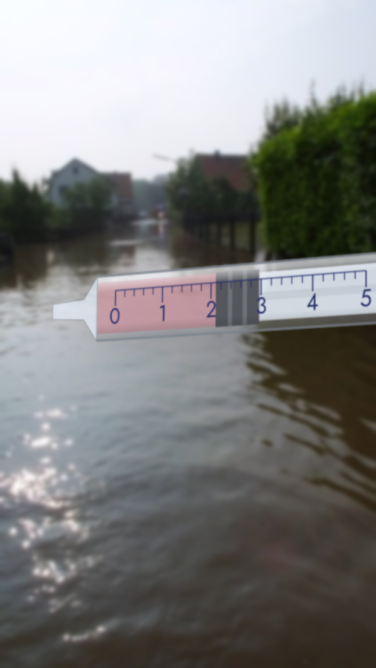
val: mL 2.1
